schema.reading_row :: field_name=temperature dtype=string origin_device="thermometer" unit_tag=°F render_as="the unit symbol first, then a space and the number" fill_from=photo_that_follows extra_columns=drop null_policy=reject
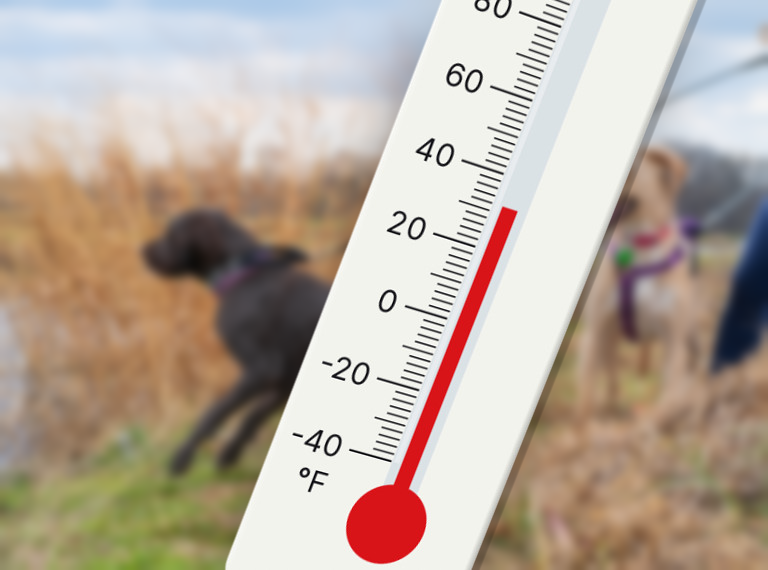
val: °F 32
